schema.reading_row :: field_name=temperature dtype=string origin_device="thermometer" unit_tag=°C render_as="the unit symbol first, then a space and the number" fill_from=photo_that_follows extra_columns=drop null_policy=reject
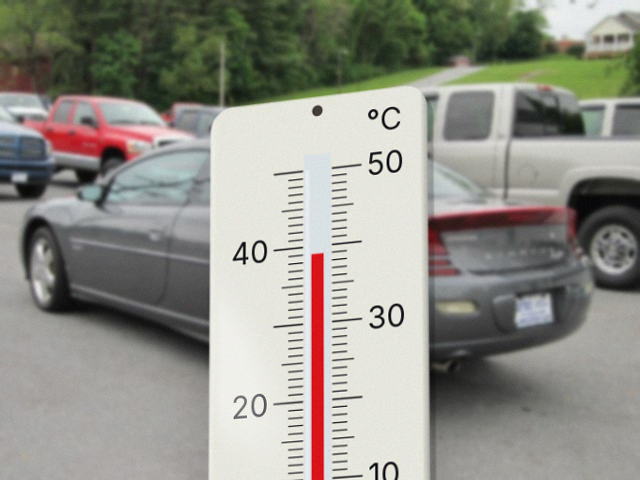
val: °C 39
